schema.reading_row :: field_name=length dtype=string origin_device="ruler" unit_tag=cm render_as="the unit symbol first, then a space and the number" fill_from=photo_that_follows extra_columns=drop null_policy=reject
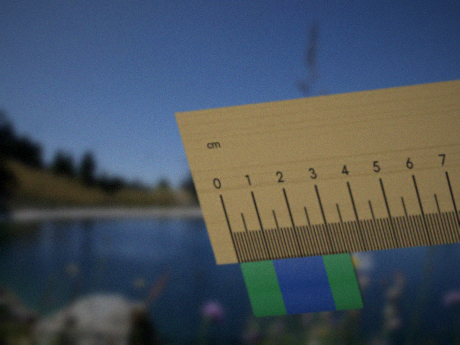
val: cm 3.5
